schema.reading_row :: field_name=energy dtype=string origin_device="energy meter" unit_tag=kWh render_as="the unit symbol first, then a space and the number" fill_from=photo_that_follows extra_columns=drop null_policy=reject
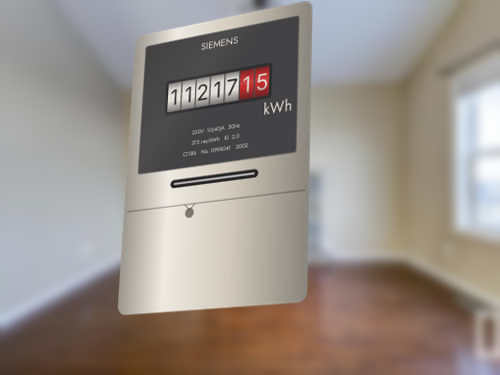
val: kWh 11217.15
